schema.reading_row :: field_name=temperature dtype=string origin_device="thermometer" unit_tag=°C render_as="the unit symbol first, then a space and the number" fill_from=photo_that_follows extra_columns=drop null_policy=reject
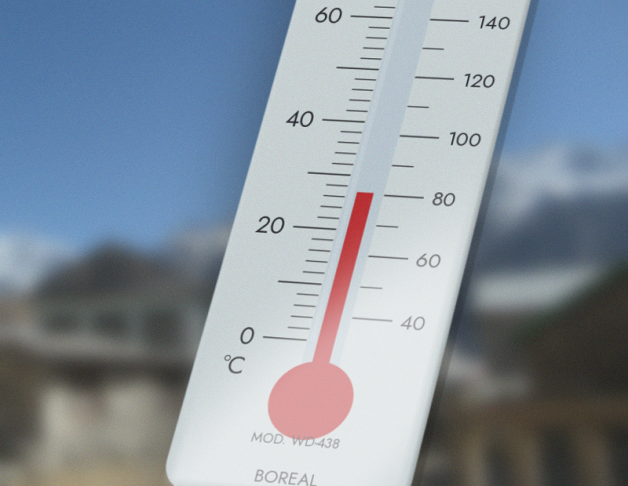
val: °C 27
